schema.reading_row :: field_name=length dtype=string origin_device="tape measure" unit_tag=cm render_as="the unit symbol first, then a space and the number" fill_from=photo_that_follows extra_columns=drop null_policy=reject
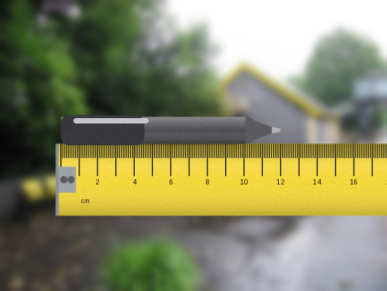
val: cm 12
